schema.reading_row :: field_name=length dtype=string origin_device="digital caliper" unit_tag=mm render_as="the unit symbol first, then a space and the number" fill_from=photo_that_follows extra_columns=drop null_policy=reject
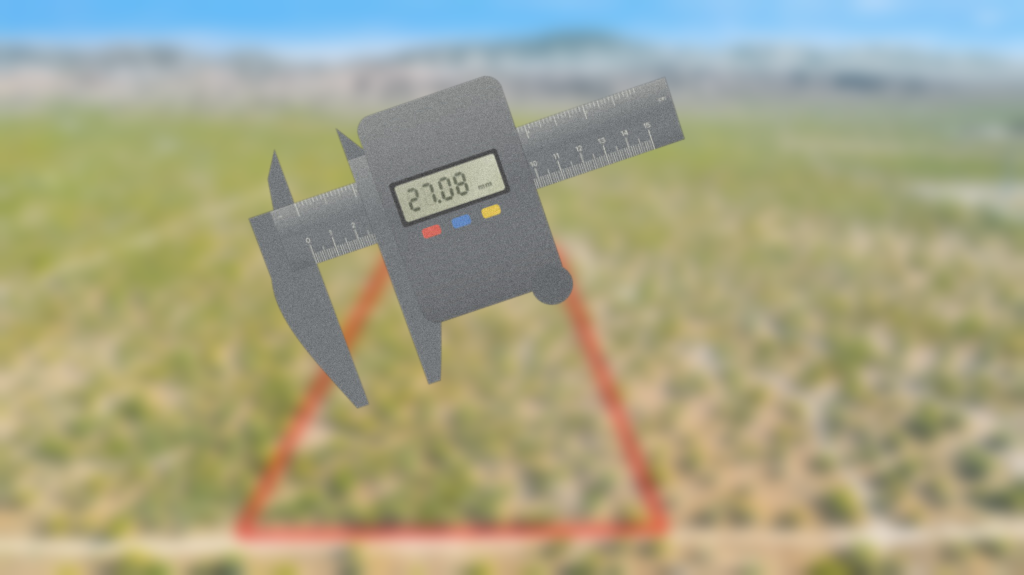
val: mm 27.08
